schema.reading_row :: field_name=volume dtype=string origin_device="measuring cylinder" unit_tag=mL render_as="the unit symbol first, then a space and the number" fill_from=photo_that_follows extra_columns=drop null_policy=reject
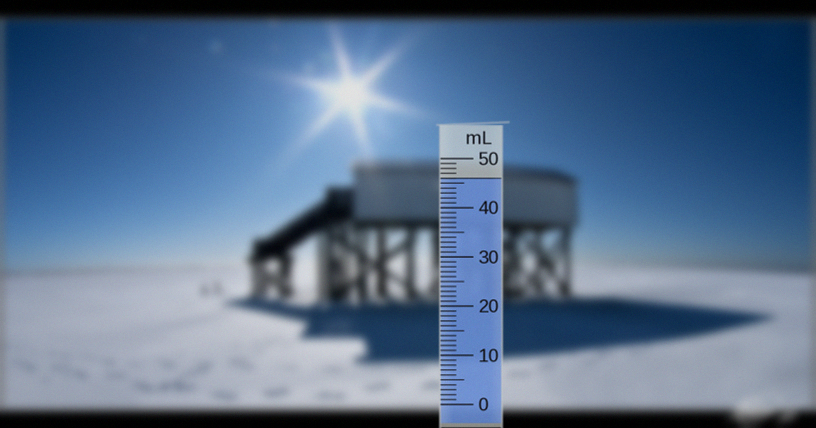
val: mL 46
